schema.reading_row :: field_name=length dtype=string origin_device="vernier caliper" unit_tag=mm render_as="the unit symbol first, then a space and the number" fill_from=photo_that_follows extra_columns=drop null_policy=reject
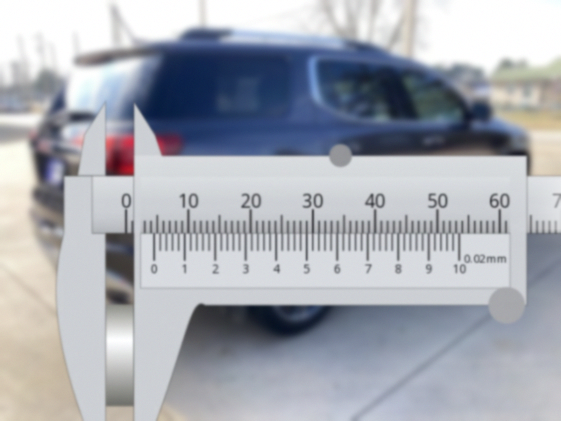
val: mm 4.5
